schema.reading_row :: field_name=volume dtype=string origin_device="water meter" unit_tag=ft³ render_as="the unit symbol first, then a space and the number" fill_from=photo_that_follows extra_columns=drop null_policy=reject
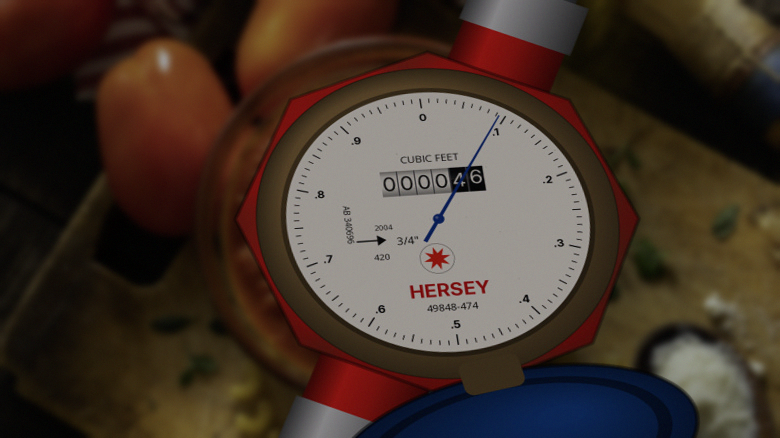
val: ft³ 46.09
